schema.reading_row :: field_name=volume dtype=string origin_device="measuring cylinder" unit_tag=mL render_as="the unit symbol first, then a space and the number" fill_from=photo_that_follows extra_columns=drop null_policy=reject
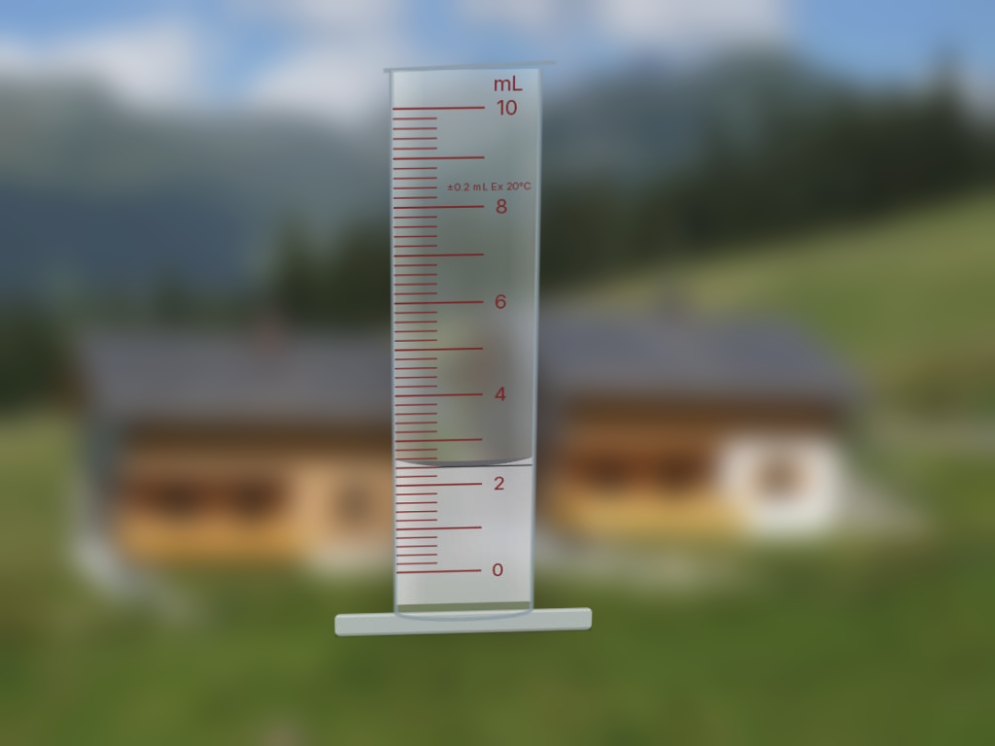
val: mL 2.4
